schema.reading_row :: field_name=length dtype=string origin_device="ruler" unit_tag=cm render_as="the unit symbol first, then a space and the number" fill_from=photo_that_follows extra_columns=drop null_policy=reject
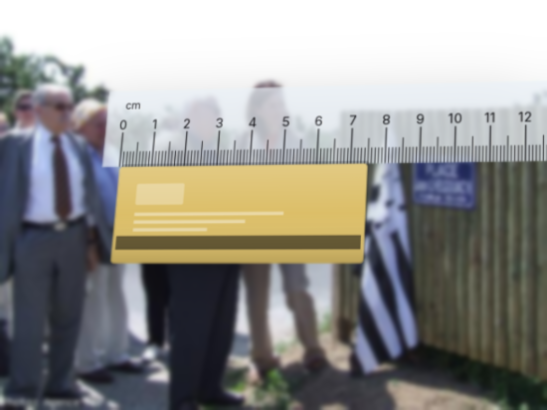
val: cm 7.5
